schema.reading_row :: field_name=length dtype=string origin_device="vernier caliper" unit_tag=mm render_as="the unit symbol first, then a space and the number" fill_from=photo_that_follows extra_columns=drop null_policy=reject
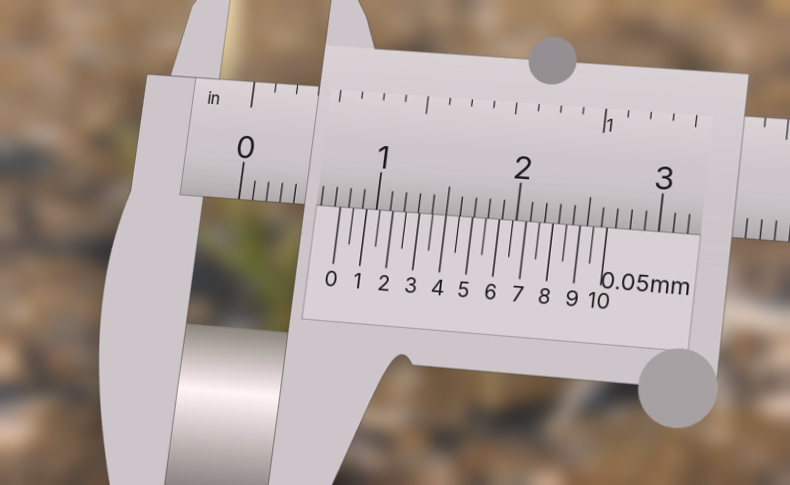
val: mm 7.4
